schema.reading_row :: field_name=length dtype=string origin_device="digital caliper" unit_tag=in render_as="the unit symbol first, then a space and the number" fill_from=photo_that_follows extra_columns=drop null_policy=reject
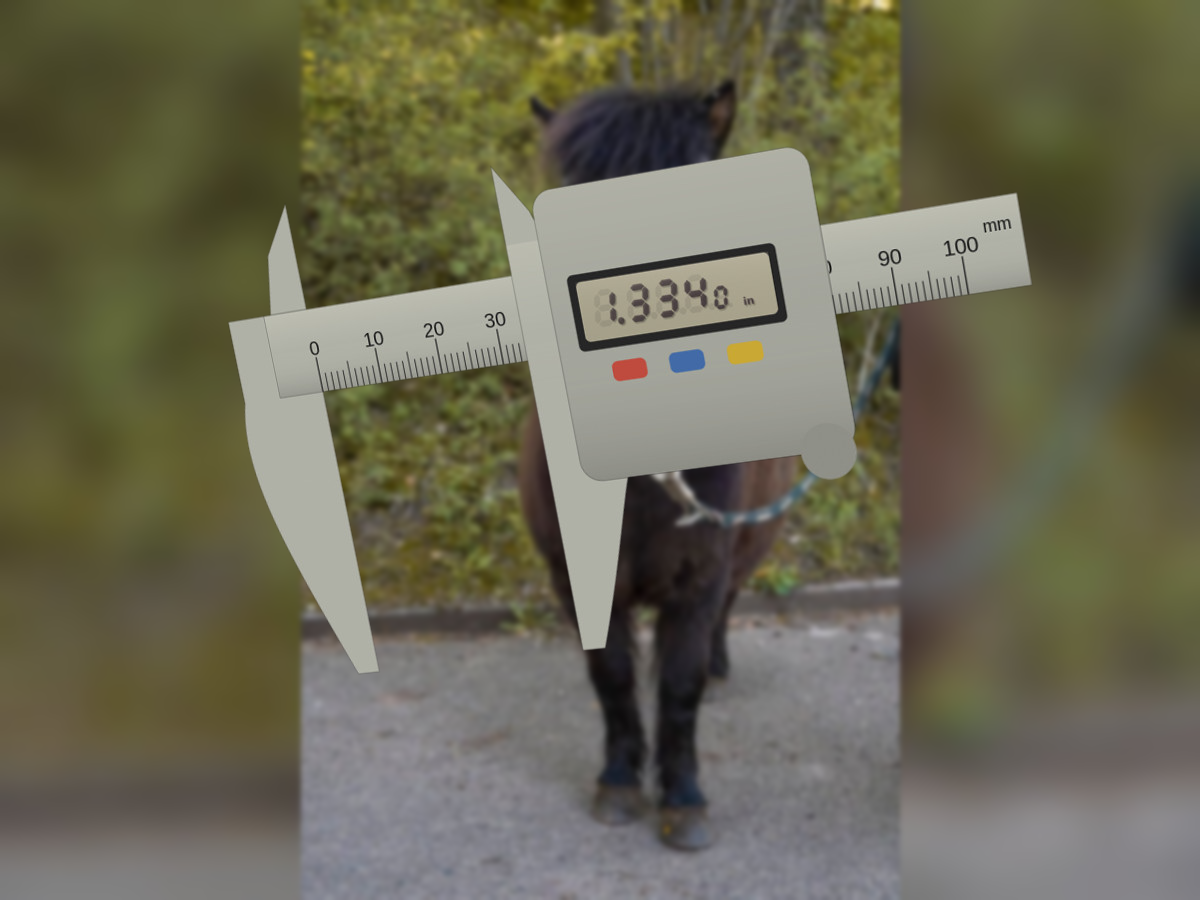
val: in 1.3340
